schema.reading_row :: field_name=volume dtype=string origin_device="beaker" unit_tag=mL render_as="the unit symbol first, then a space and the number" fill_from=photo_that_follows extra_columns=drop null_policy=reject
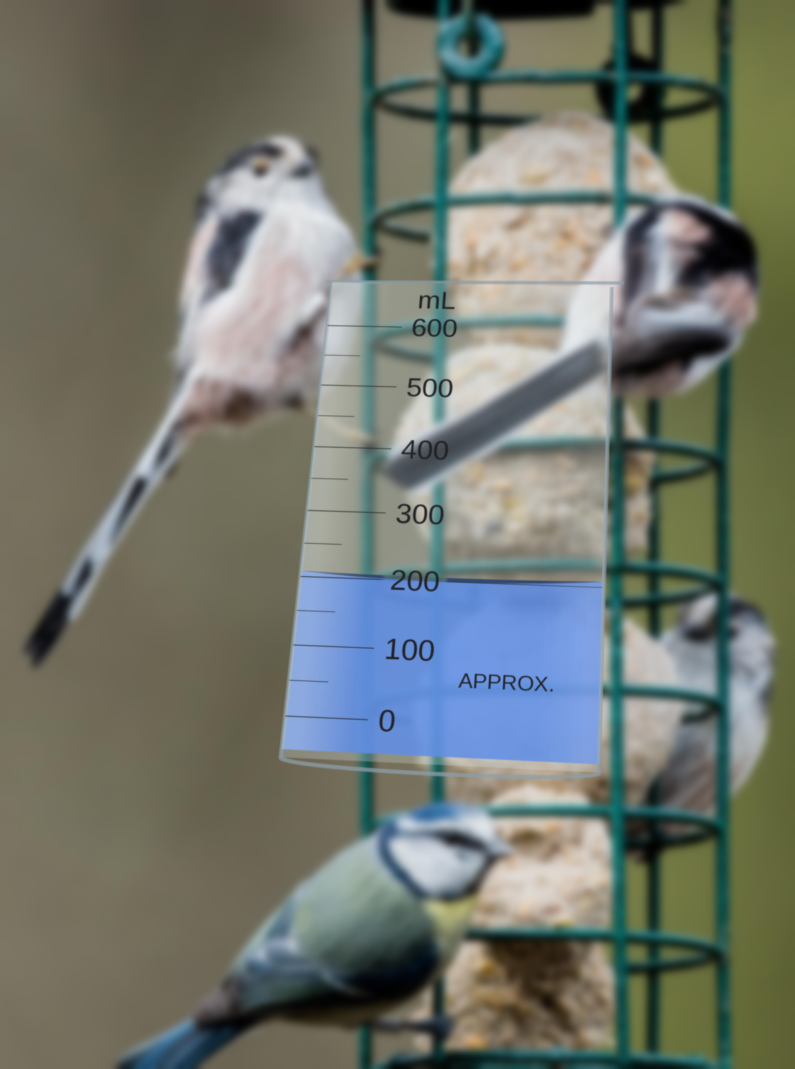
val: mL 200
